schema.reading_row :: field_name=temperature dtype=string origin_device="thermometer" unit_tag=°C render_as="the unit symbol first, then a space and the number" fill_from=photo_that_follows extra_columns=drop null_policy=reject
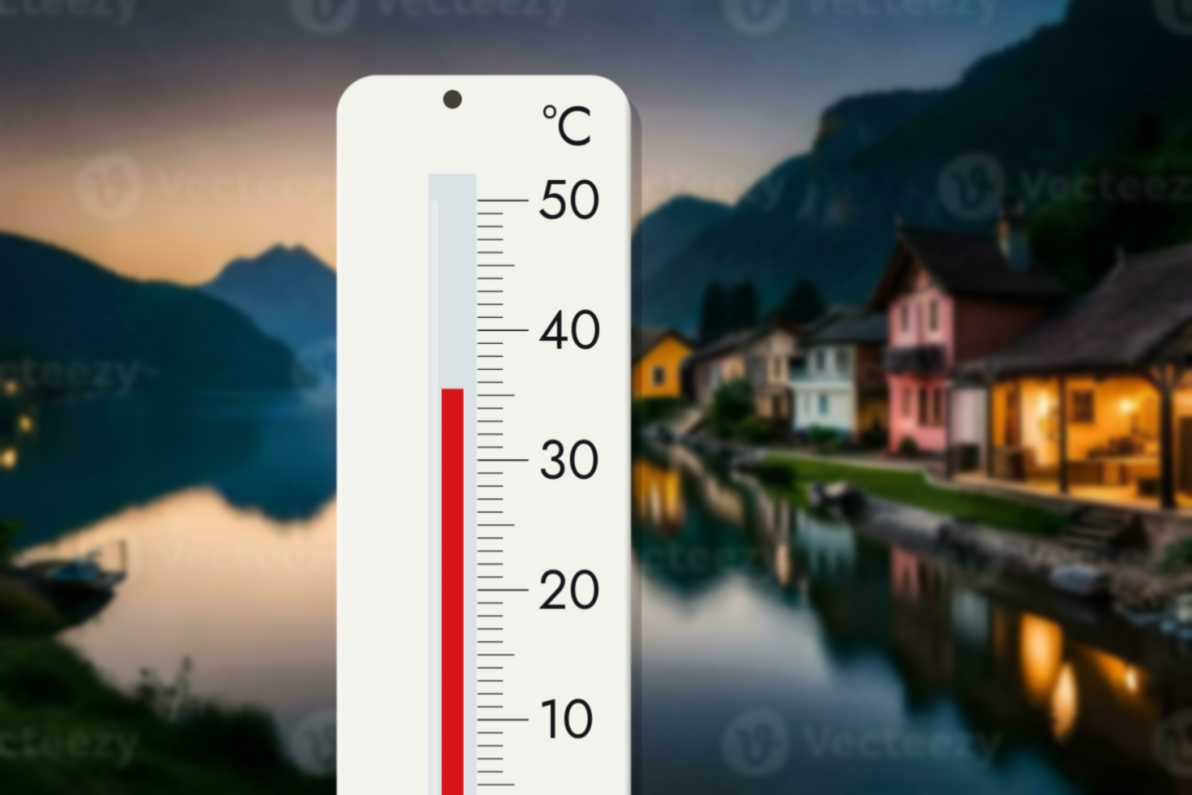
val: °C 35.5
